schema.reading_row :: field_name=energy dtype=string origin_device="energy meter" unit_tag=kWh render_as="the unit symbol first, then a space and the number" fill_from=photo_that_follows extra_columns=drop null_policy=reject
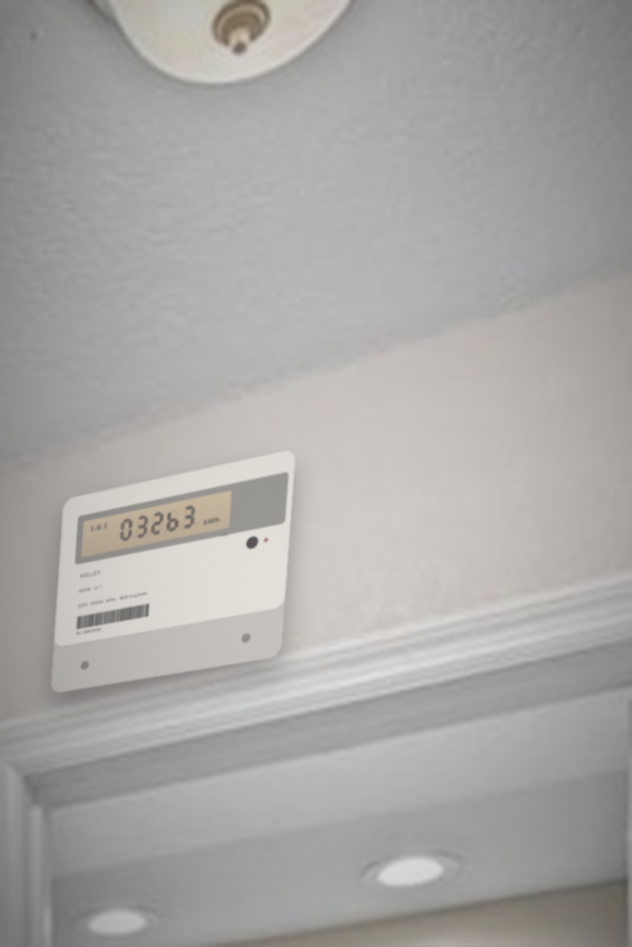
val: kWh 3263
